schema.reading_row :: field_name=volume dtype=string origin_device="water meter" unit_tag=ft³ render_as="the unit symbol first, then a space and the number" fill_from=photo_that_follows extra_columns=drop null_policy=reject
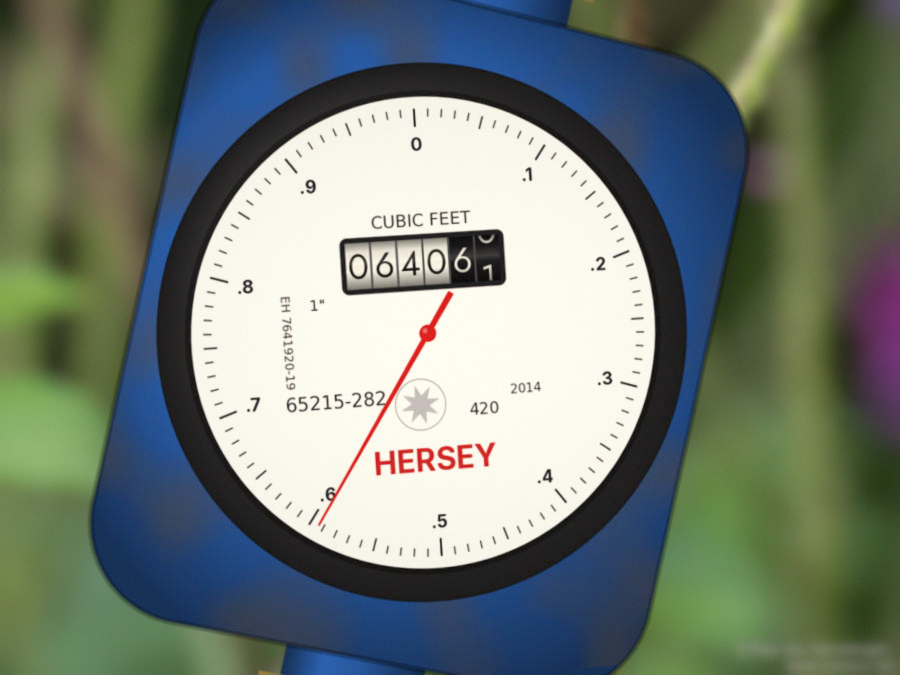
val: ft³ 64060.59
